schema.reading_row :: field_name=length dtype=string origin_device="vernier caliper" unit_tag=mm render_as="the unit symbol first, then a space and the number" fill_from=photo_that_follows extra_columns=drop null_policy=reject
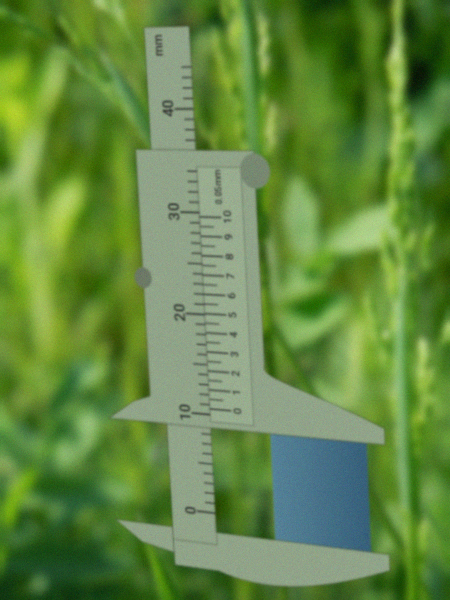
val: mm 10.6
